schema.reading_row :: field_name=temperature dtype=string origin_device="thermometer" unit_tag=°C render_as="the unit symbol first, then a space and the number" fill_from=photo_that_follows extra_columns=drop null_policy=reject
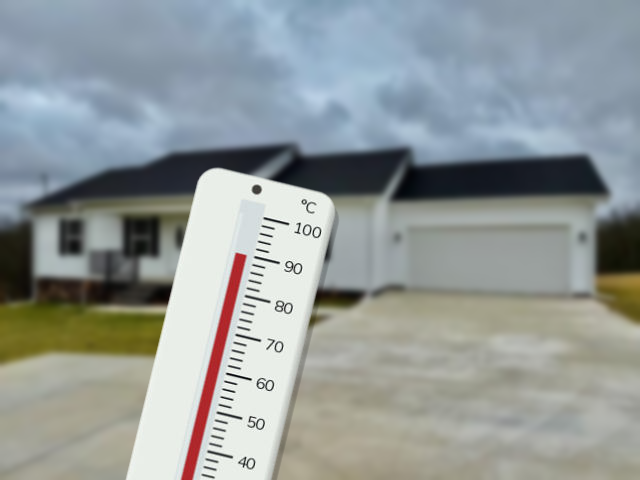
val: °C 90
